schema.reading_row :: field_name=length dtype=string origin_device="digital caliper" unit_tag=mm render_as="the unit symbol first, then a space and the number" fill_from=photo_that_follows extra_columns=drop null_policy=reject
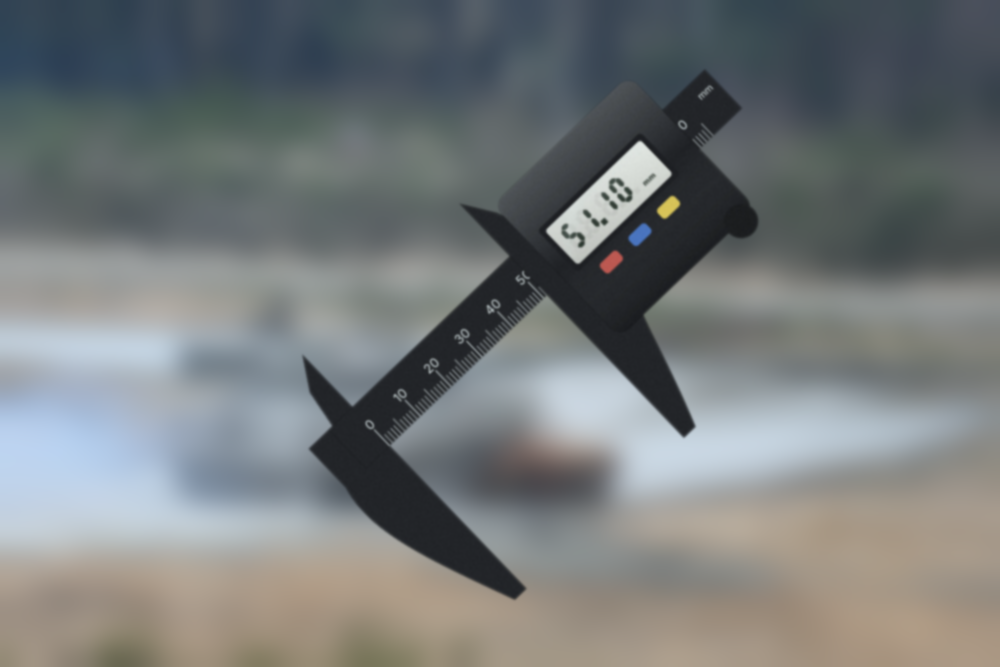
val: mm 51.10
